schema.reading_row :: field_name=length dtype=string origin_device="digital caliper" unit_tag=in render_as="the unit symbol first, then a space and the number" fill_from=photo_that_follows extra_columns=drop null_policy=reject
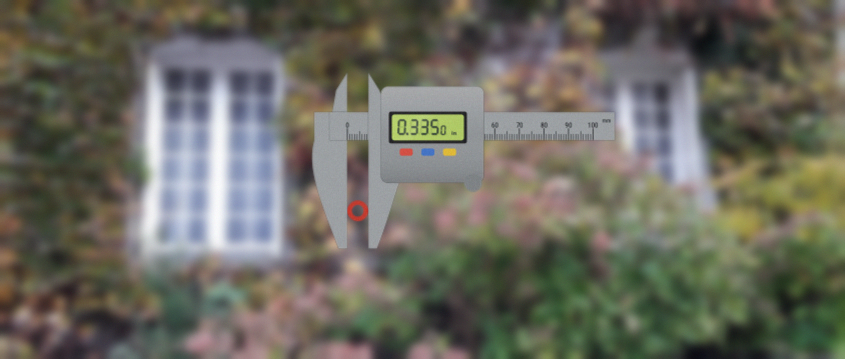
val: in 0.3350
